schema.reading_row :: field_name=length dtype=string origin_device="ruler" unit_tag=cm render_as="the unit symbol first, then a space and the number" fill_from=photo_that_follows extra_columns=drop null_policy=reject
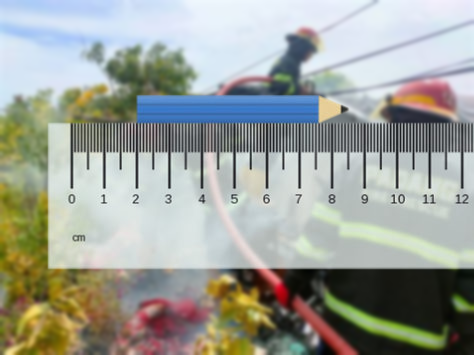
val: cm 6.5
